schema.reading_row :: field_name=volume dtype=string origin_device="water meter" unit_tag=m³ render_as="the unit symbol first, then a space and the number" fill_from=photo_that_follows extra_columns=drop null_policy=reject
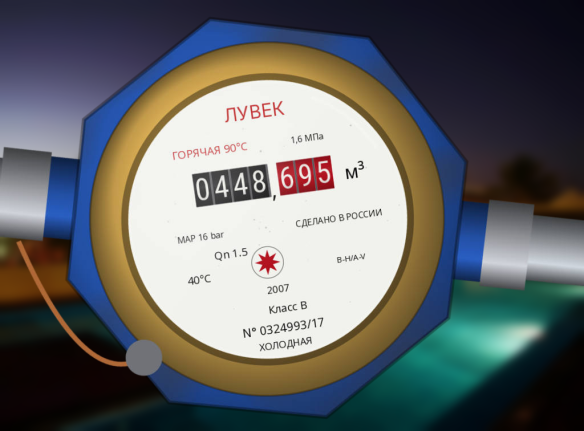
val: m³ 448.695
